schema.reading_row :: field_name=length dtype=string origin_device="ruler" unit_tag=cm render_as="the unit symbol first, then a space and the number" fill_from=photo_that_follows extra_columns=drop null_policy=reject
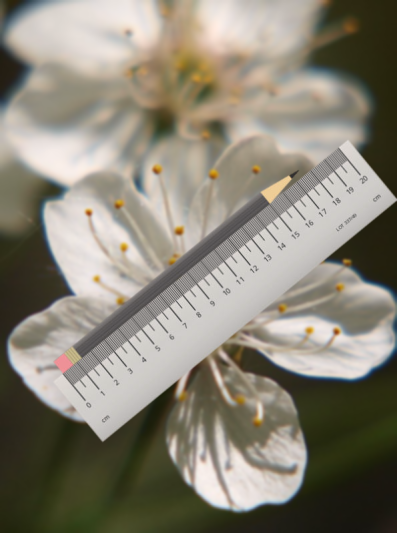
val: cm 17.5
